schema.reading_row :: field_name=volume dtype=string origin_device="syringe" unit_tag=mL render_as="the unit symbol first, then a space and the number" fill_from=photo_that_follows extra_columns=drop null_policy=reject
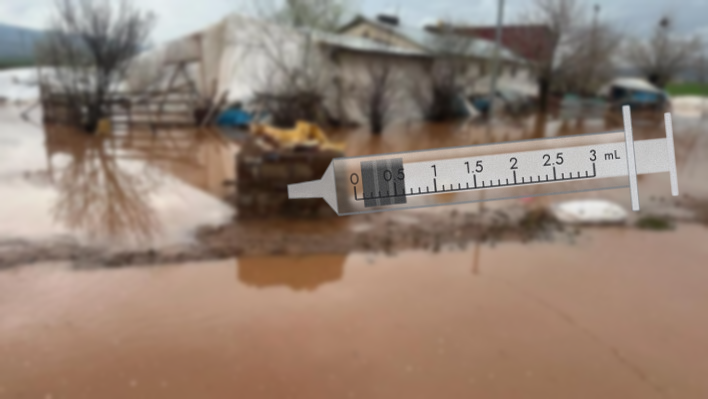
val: mL 0.1
